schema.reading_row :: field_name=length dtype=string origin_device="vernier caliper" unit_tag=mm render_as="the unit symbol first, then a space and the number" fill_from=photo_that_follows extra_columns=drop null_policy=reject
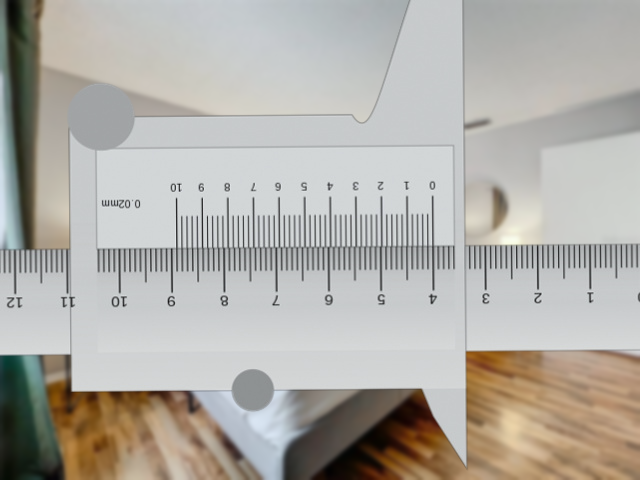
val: mm 40.0
